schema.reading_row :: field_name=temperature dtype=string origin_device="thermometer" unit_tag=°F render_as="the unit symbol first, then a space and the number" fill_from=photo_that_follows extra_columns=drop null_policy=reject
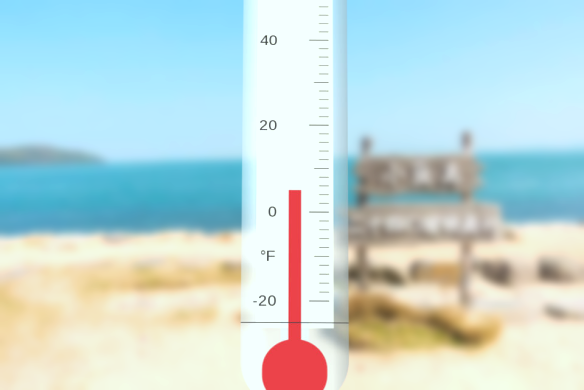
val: °F 5
